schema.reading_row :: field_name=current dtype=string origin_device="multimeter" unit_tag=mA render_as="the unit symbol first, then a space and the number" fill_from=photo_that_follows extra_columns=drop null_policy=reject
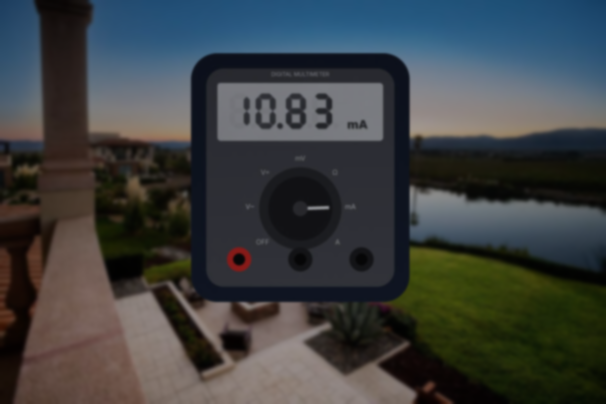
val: mA 10.83
